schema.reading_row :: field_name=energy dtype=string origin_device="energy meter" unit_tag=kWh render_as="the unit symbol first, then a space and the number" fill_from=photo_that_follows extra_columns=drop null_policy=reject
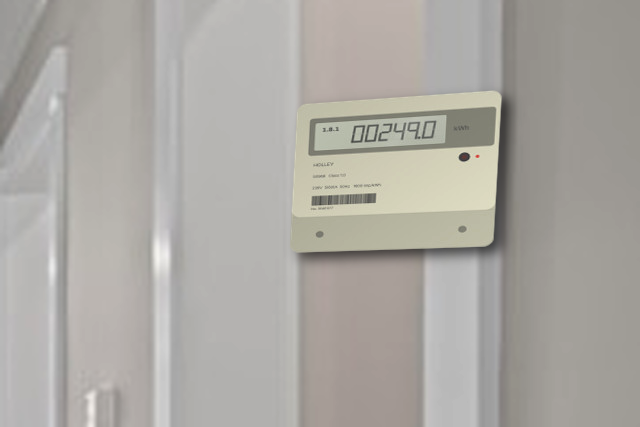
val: kWh 249.0
